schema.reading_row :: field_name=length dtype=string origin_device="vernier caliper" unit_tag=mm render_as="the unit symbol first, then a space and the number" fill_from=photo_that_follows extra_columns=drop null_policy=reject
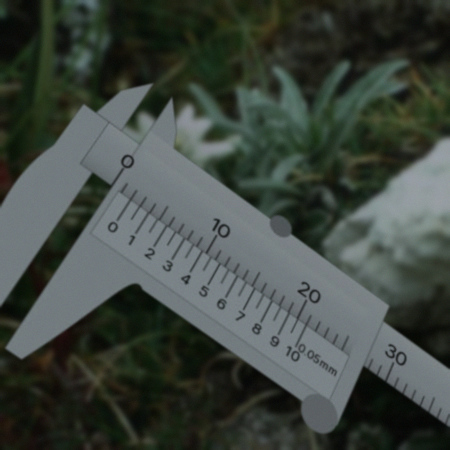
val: mm 2.0
